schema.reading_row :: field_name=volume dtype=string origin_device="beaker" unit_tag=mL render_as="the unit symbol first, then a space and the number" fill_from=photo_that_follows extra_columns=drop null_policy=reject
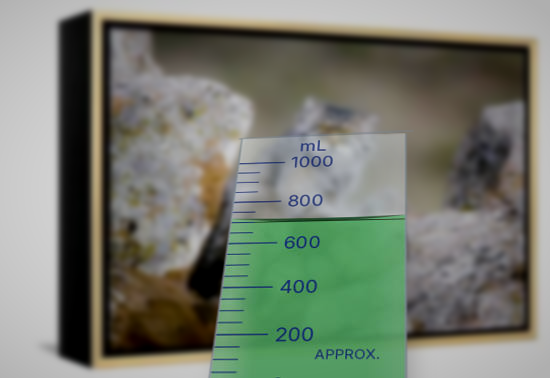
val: mL 700
